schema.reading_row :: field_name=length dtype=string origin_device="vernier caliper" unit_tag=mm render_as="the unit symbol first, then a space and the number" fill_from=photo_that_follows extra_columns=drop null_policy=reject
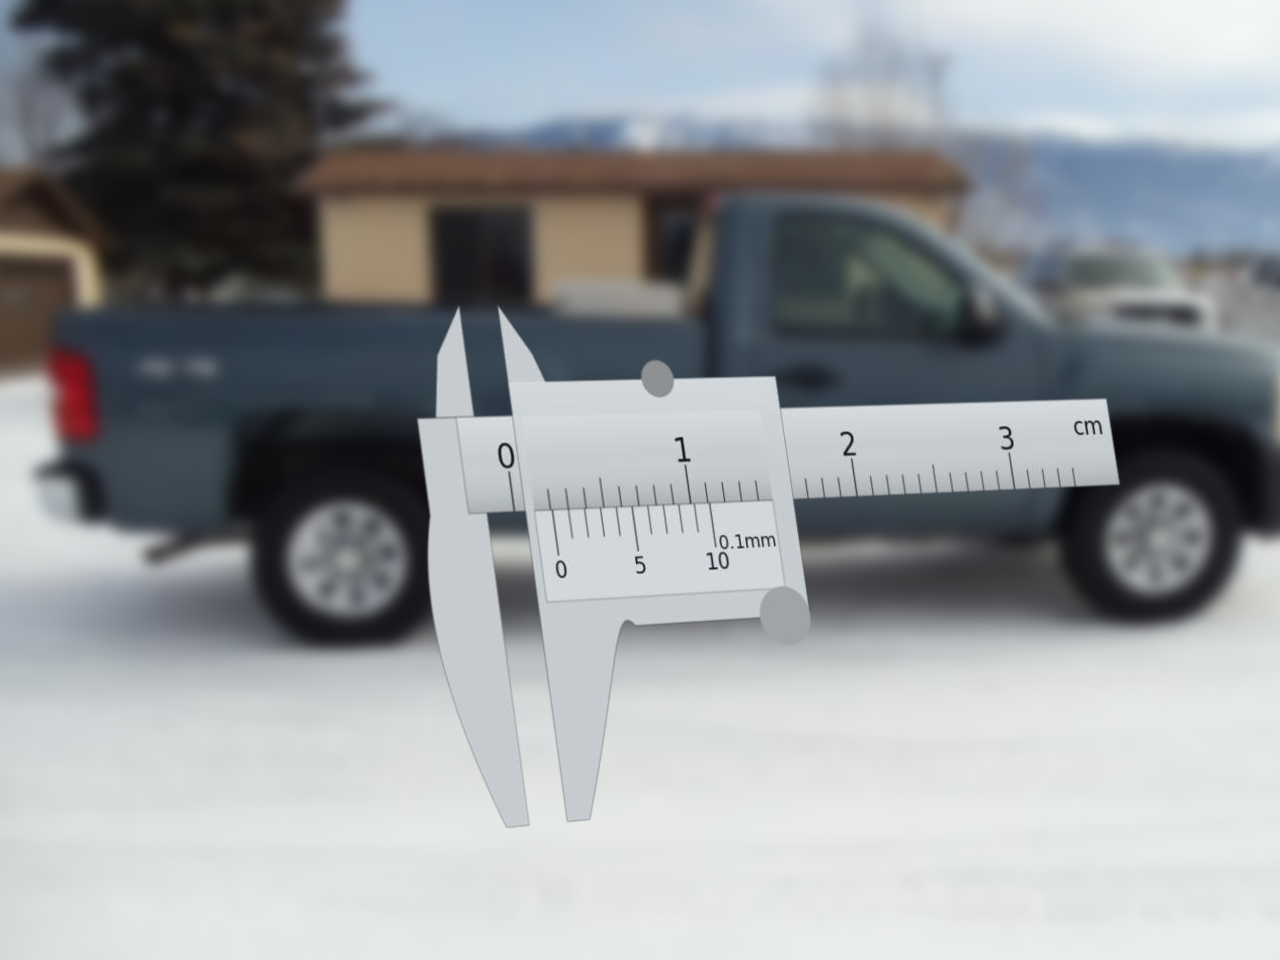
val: mm 2.1
